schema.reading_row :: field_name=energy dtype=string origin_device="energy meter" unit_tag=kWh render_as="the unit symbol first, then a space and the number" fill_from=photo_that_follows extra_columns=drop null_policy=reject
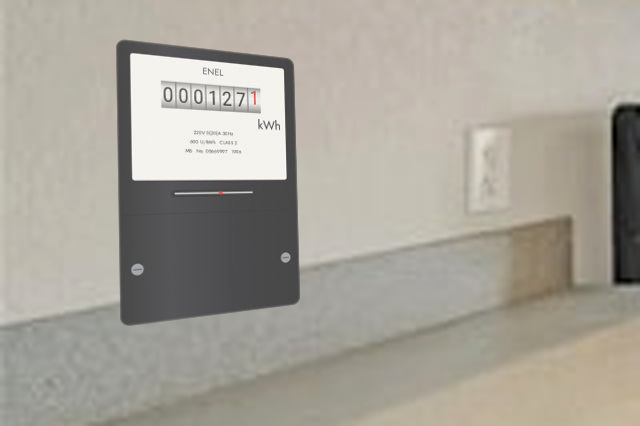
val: kWh 127.1
